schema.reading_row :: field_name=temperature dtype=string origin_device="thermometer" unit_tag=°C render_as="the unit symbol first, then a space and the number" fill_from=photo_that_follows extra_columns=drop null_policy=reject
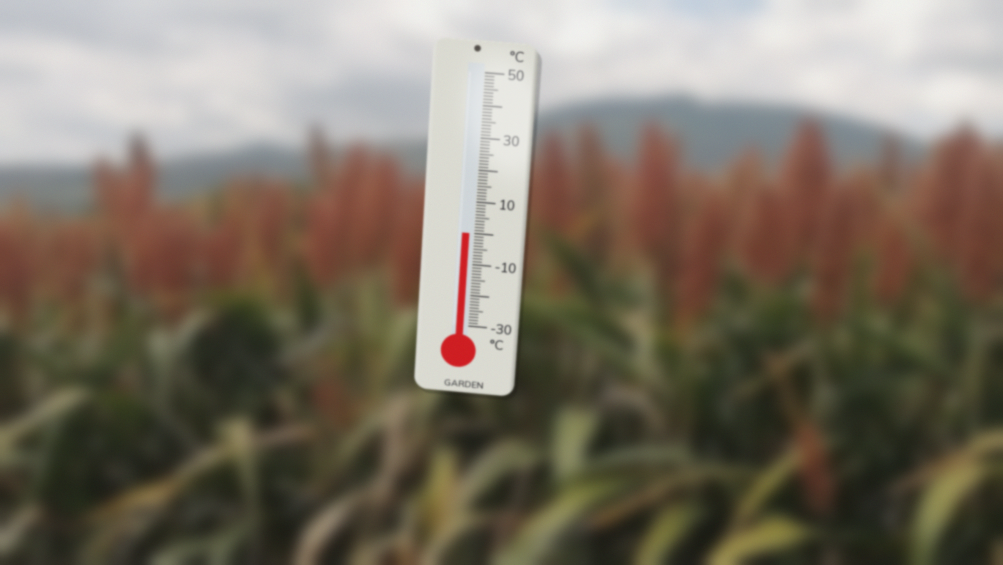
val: °C 0
